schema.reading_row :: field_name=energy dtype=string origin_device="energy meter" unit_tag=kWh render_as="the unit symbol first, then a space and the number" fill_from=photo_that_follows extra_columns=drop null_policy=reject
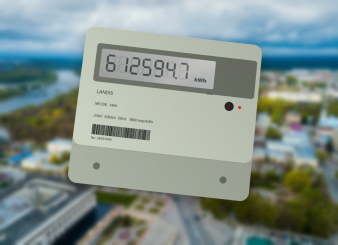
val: kWh 612594.7
